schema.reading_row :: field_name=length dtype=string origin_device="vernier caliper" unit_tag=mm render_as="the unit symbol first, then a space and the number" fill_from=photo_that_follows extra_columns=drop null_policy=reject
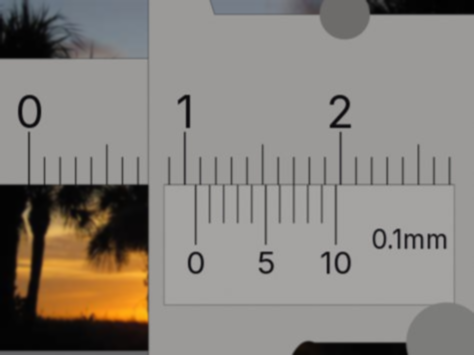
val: mm 10.7
